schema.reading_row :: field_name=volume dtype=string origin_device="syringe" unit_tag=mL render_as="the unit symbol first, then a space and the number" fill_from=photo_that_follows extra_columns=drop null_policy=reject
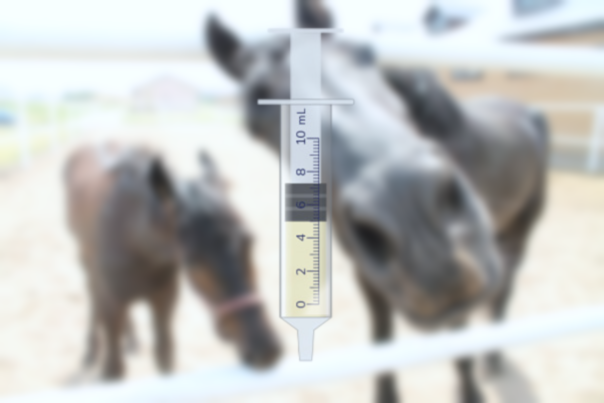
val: mL 5
